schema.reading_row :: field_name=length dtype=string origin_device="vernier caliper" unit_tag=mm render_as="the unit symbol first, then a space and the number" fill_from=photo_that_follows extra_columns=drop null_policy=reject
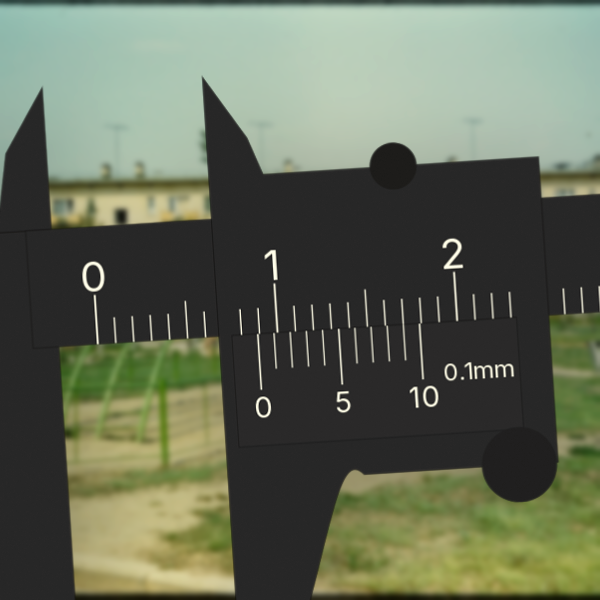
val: mm 8.9
